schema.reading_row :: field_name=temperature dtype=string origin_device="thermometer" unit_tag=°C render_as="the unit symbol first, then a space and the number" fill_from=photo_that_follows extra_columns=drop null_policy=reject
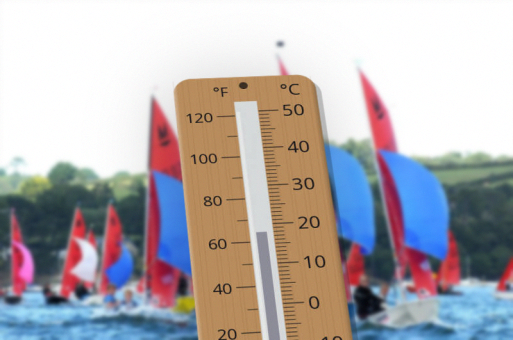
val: °C 18
